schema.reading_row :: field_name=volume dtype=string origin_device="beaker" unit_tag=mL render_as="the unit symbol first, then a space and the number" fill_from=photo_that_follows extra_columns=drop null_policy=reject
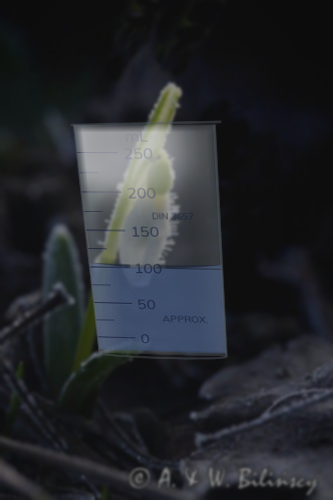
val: mL 100
